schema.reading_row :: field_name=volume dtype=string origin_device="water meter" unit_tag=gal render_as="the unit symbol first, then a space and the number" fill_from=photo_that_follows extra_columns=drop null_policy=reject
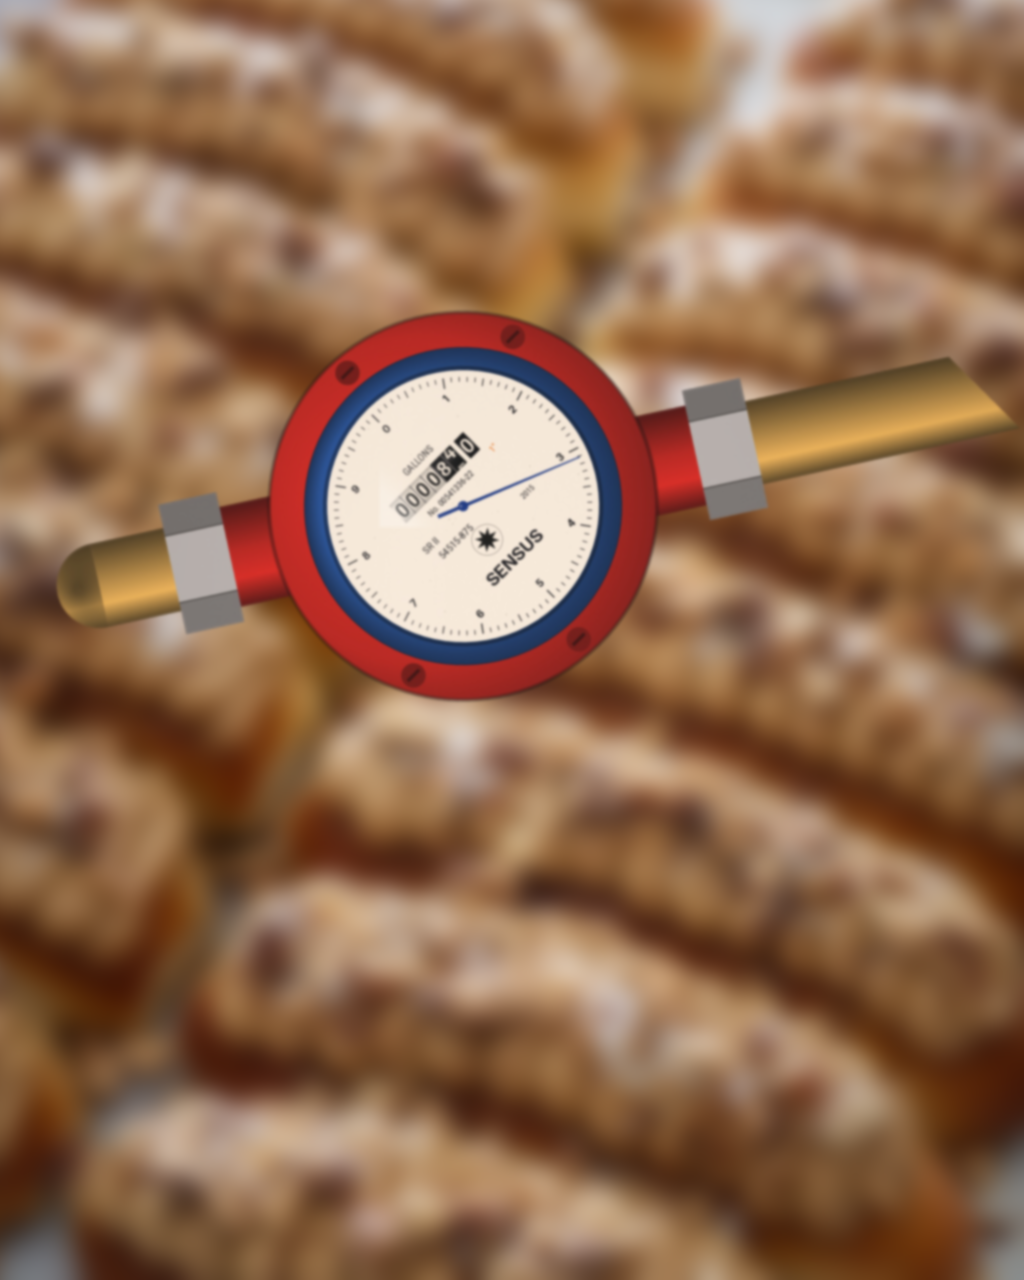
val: gal 843.1
